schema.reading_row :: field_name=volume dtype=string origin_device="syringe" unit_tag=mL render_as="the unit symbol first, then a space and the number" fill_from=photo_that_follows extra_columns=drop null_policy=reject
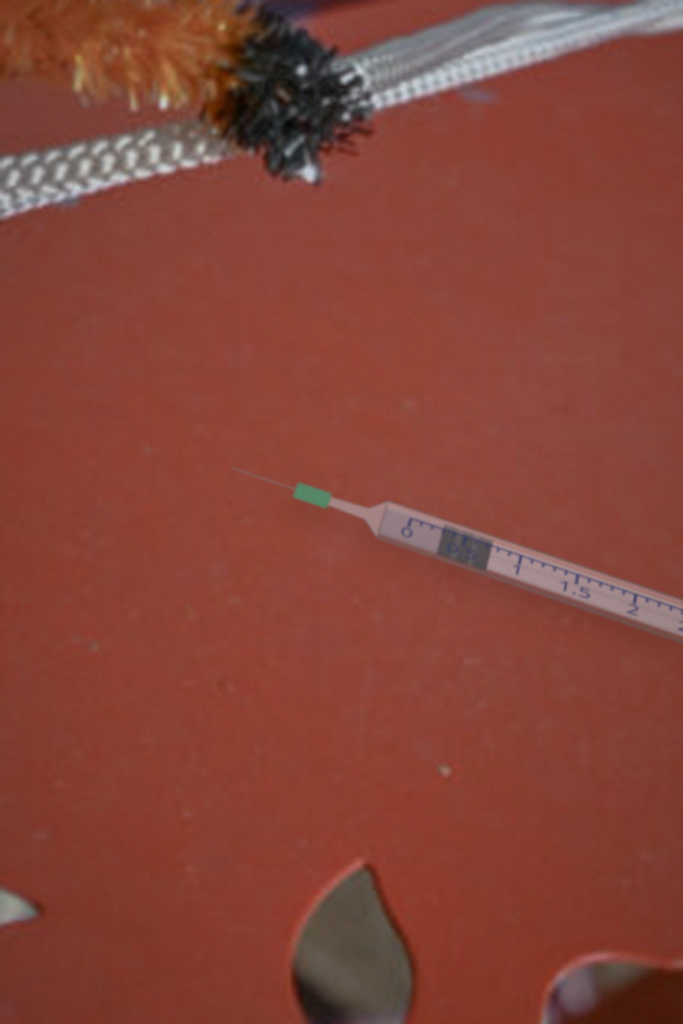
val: mL 0.3
